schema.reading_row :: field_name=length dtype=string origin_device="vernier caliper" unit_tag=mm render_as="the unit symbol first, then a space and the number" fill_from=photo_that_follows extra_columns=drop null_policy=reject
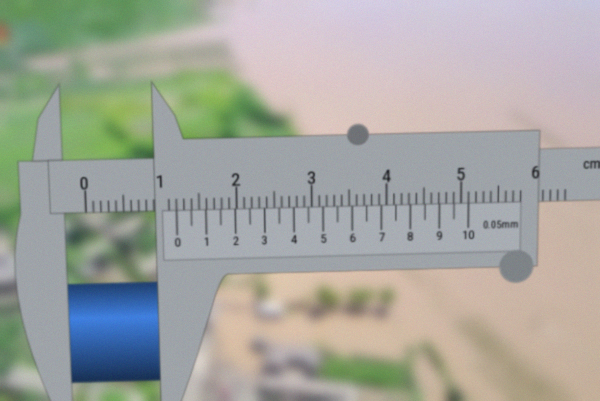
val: mm 12.0
